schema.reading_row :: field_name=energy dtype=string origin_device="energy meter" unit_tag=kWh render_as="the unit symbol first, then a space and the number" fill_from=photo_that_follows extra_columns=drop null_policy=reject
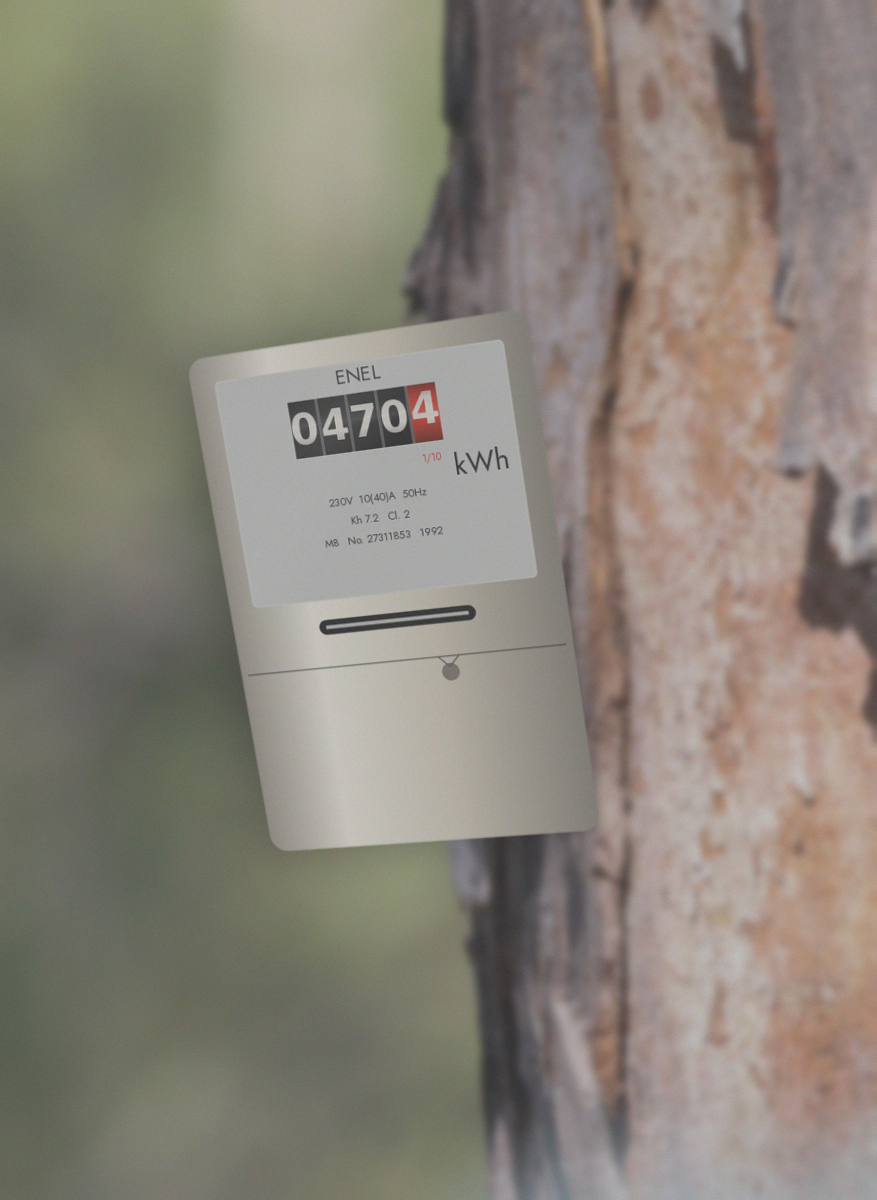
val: kWh 470.4
